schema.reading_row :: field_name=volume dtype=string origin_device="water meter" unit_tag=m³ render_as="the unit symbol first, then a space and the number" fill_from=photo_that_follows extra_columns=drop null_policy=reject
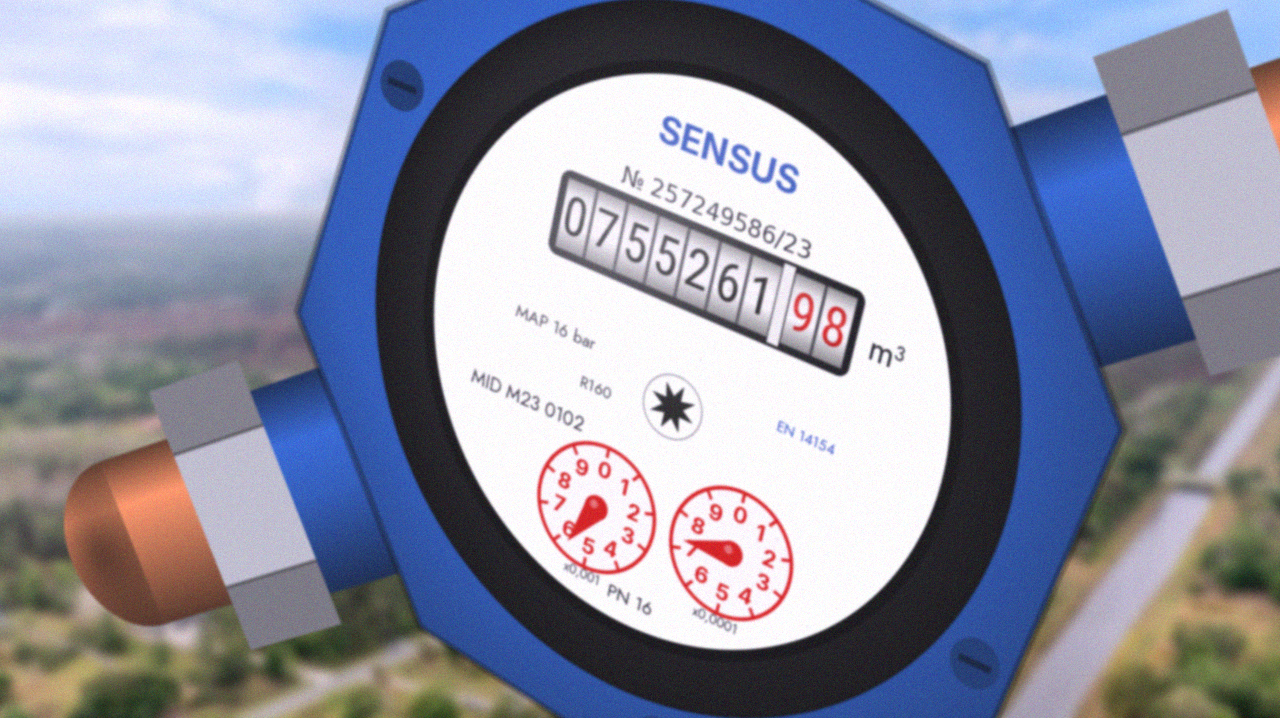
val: m³ 755261.9857
